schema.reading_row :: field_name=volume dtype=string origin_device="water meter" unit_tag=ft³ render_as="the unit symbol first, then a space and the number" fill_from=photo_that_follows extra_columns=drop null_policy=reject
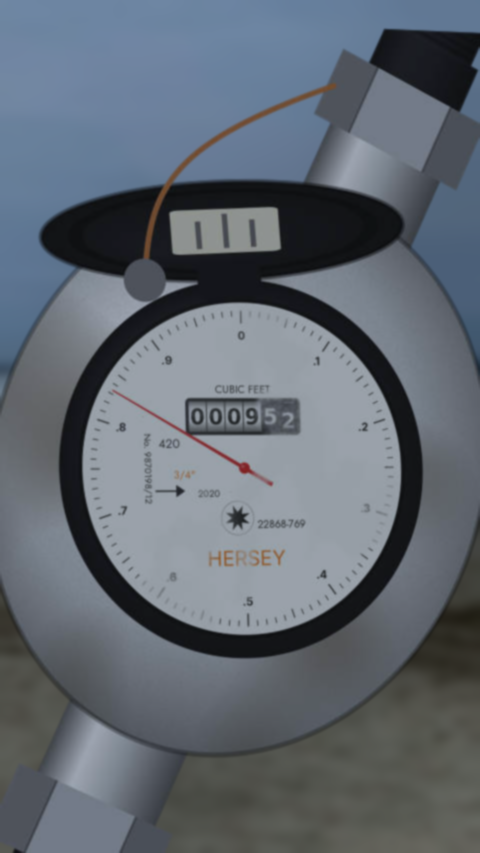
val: ft³ 951.83
